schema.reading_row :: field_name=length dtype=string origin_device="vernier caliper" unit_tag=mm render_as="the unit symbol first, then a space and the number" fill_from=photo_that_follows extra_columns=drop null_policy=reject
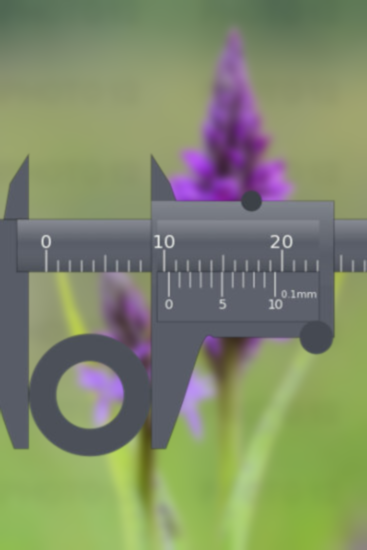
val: mm 10.4
